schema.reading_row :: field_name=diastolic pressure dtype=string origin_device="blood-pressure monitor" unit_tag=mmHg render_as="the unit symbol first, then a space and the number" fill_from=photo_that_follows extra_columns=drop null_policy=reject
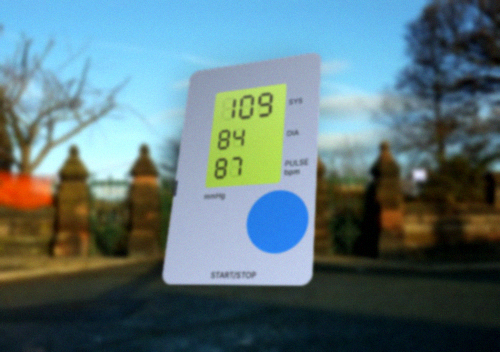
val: mmHg 84
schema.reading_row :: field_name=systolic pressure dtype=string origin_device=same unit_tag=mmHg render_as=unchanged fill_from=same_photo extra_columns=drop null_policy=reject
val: mmHg 109
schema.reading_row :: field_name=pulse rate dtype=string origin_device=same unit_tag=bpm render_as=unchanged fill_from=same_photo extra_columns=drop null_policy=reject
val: bpm 87
